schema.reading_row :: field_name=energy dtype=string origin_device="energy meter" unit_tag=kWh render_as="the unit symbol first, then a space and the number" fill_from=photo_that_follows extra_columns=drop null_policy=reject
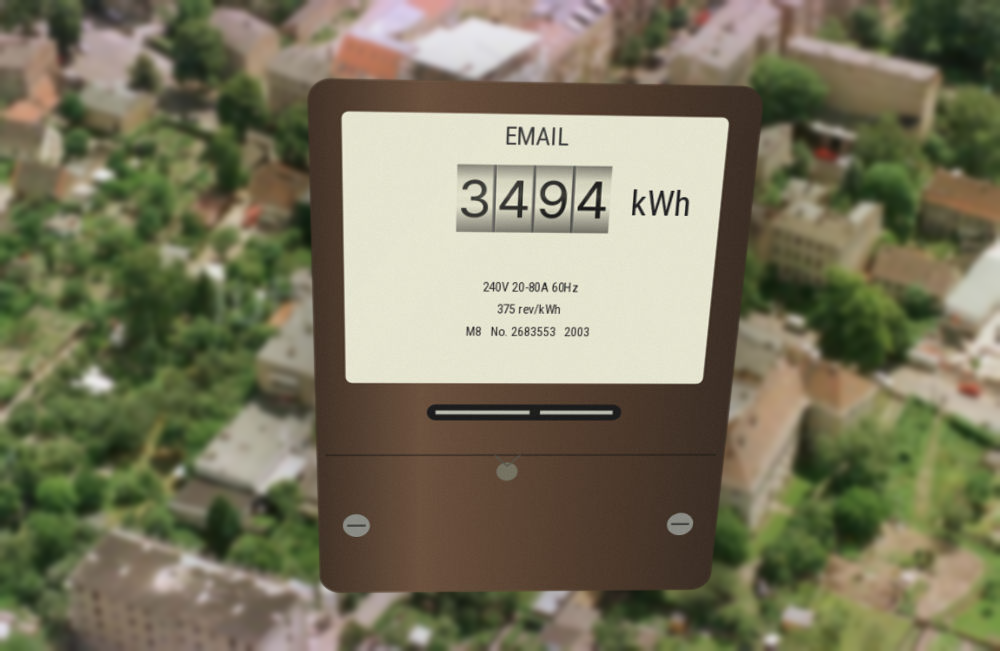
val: kWh 3494
